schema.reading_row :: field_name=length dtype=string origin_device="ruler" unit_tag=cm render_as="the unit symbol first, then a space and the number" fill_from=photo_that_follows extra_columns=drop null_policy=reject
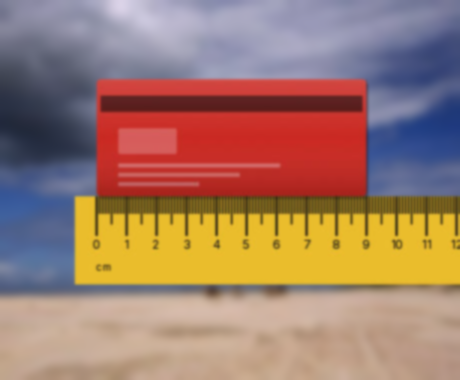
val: cm 9
